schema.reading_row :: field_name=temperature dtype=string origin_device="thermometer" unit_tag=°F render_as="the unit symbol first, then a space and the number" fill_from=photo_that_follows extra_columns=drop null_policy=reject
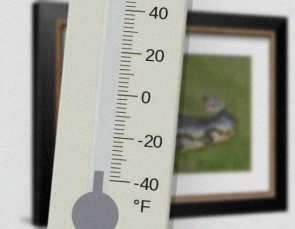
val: °F -36
